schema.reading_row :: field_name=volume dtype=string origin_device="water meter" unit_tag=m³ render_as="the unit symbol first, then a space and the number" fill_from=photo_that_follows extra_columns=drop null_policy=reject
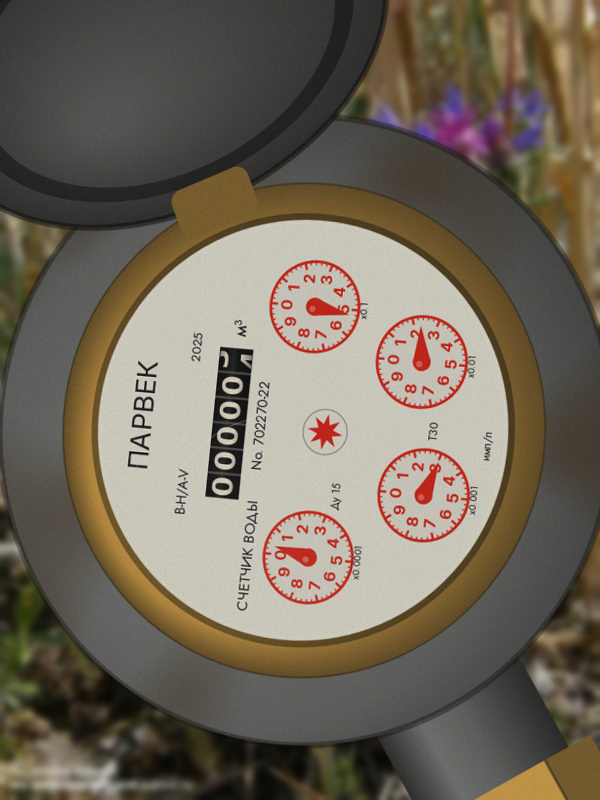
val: m³ 3.5230
